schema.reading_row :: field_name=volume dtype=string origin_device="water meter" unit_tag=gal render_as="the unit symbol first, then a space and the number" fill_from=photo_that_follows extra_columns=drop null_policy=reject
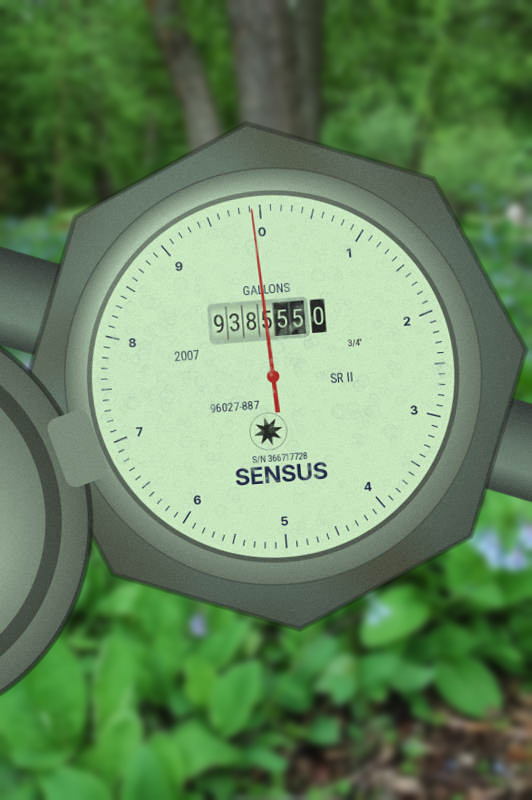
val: gal 9385549.9
